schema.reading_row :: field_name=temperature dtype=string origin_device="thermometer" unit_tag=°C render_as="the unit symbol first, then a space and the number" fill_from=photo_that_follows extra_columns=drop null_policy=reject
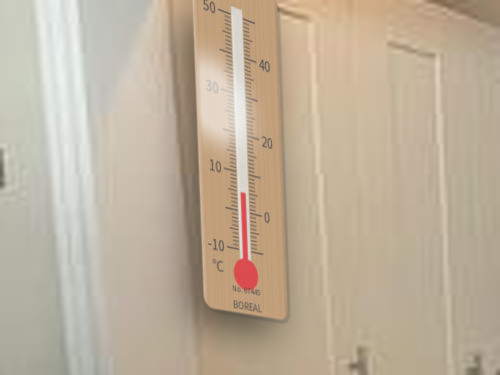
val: °C 5
